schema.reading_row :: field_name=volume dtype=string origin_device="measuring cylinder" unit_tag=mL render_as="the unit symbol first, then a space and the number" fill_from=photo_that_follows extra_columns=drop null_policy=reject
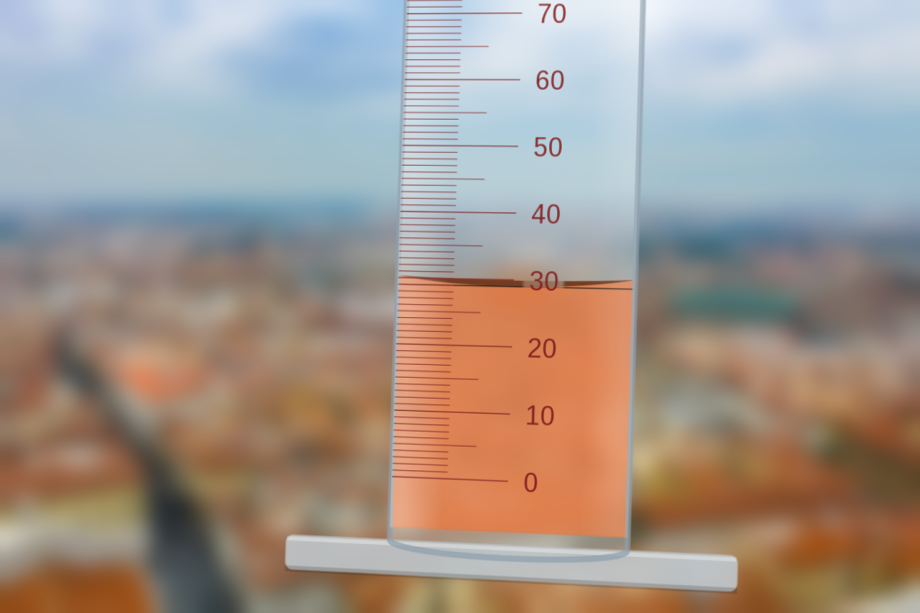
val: mL 29
